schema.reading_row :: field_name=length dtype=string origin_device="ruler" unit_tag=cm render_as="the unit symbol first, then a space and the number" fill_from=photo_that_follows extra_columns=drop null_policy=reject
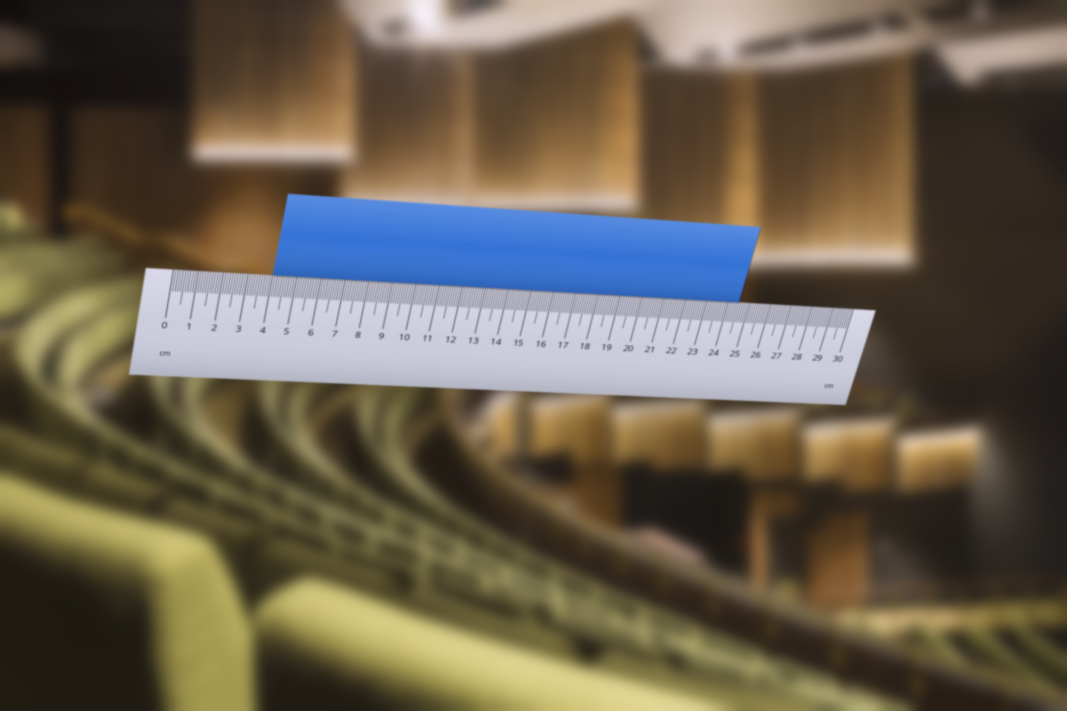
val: cm 20.5
